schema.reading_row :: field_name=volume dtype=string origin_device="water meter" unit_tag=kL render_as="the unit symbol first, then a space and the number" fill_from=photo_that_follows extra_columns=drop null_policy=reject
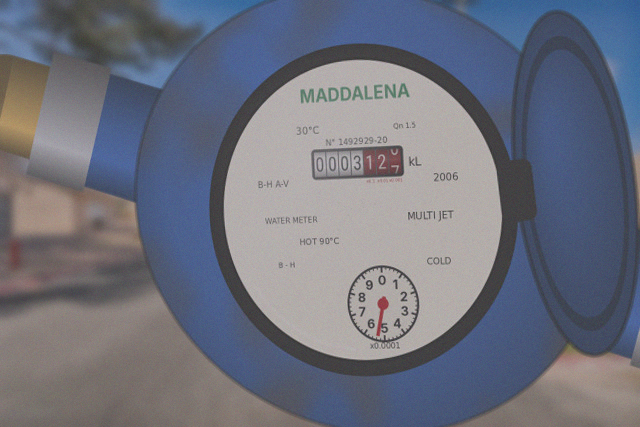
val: kL 3.1265
